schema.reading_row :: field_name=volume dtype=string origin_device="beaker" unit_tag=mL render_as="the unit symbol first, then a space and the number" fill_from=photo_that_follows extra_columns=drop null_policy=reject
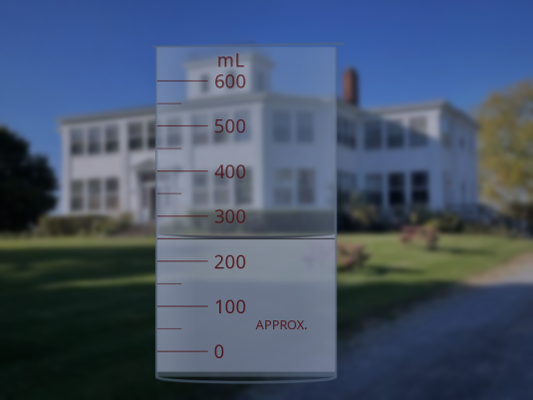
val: mL 250
